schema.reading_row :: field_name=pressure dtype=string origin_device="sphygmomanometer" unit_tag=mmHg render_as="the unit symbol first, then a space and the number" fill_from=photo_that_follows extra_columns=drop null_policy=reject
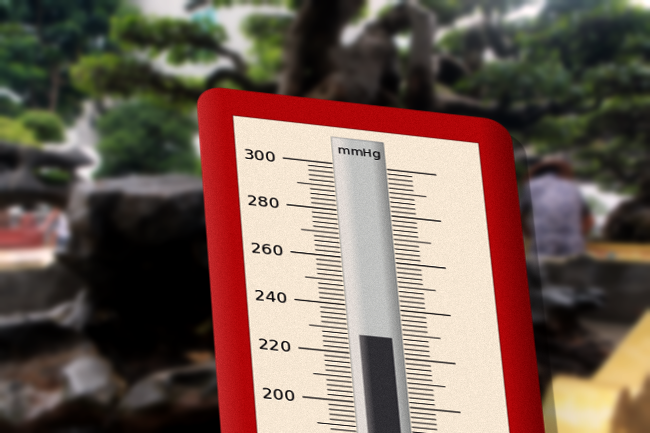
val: mmHg 228
